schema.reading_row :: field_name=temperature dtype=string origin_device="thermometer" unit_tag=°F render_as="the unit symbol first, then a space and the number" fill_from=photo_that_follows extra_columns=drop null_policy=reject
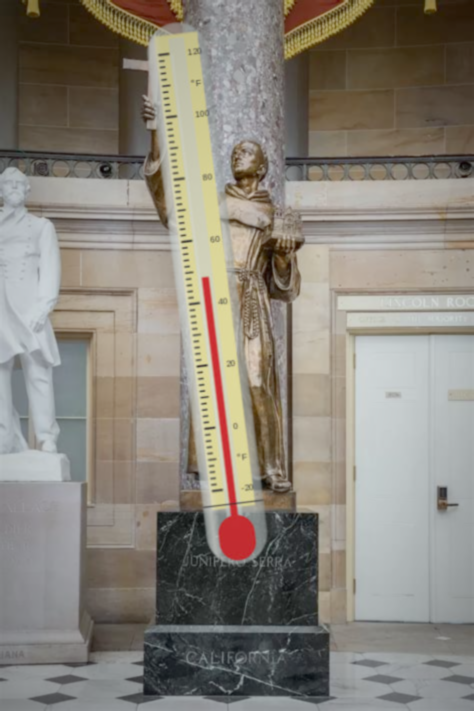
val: °F 48
